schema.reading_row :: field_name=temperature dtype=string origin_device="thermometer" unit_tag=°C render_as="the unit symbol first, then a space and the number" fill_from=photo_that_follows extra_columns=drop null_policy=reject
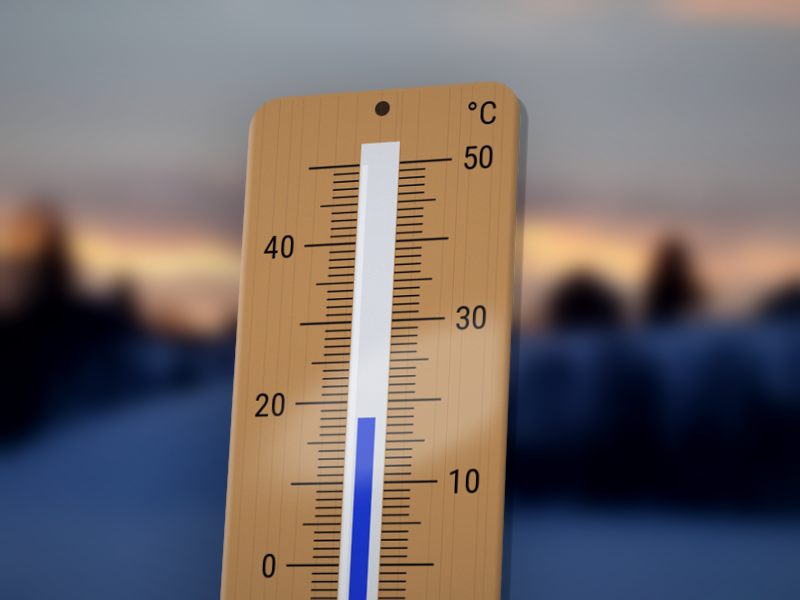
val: °C 18
